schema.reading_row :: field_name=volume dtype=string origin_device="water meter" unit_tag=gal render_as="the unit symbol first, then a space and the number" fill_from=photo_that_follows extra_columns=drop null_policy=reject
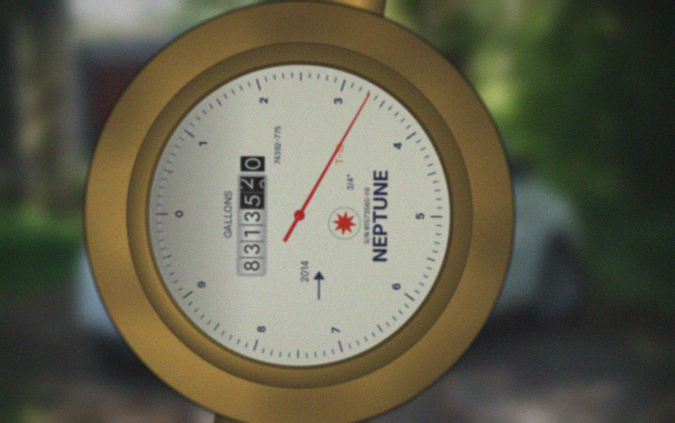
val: gal 8313523.3
